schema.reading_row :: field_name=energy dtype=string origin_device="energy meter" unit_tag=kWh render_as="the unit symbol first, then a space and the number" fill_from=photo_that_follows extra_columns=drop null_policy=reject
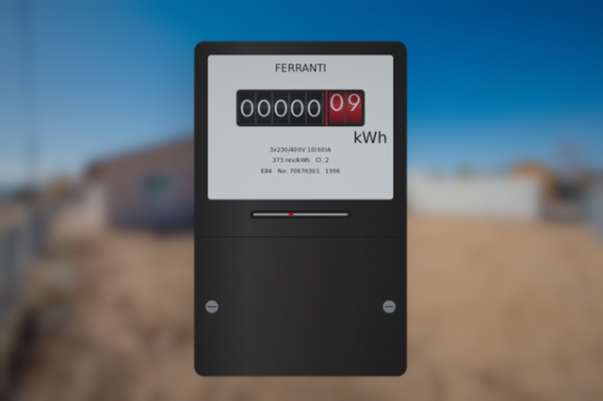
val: kWh 0.09
